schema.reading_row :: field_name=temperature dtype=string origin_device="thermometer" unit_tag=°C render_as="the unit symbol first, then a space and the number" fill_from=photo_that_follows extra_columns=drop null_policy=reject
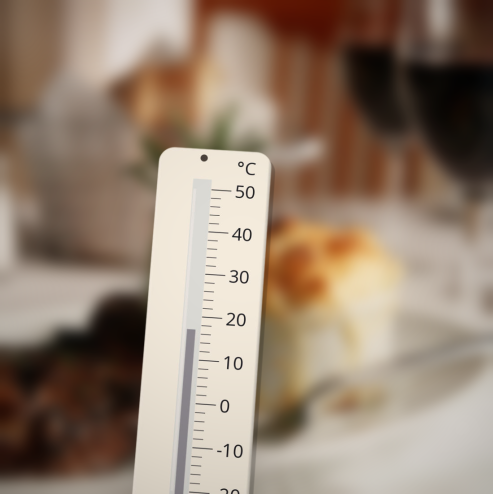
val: °C 17
